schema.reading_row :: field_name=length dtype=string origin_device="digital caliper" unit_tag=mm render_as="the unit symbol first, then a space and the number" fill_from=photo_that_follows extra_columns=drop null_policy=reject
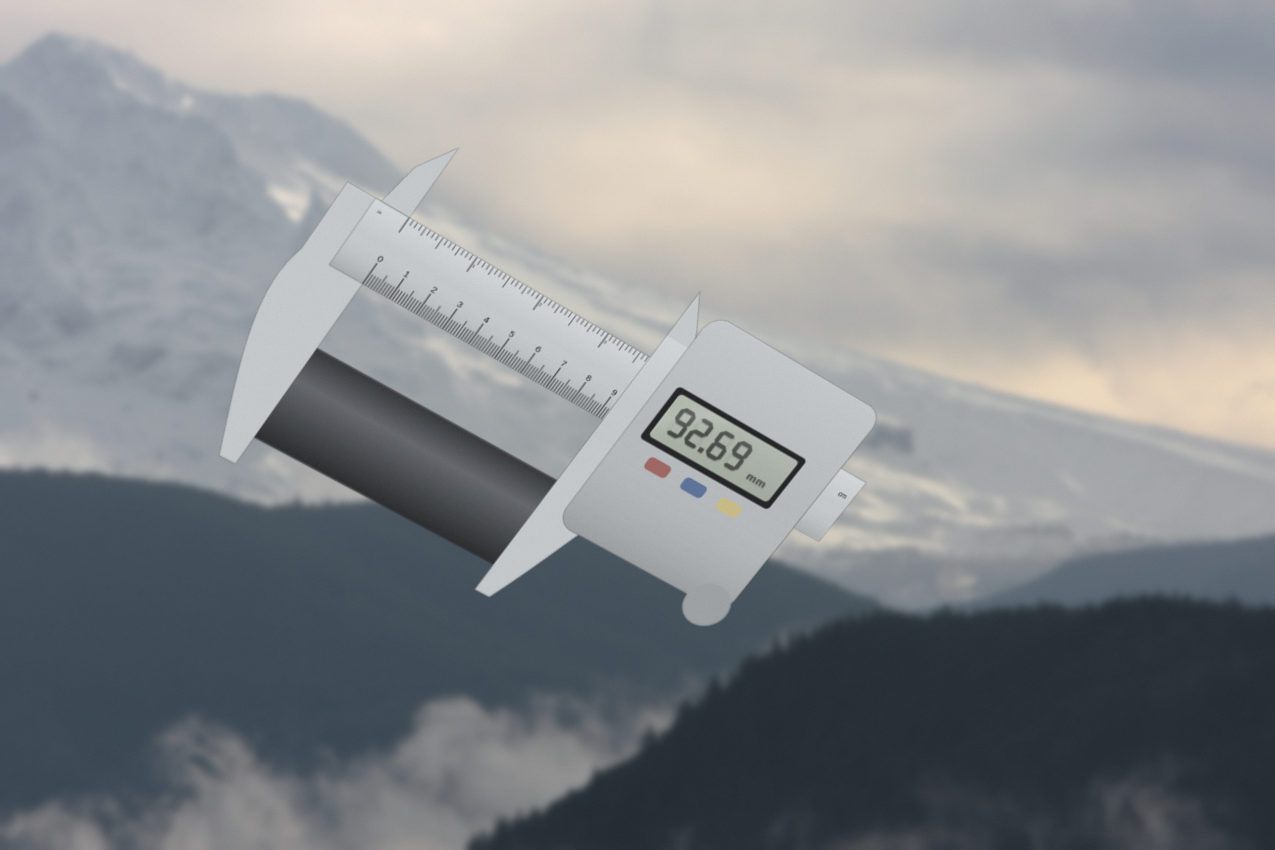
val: mm 92.69
